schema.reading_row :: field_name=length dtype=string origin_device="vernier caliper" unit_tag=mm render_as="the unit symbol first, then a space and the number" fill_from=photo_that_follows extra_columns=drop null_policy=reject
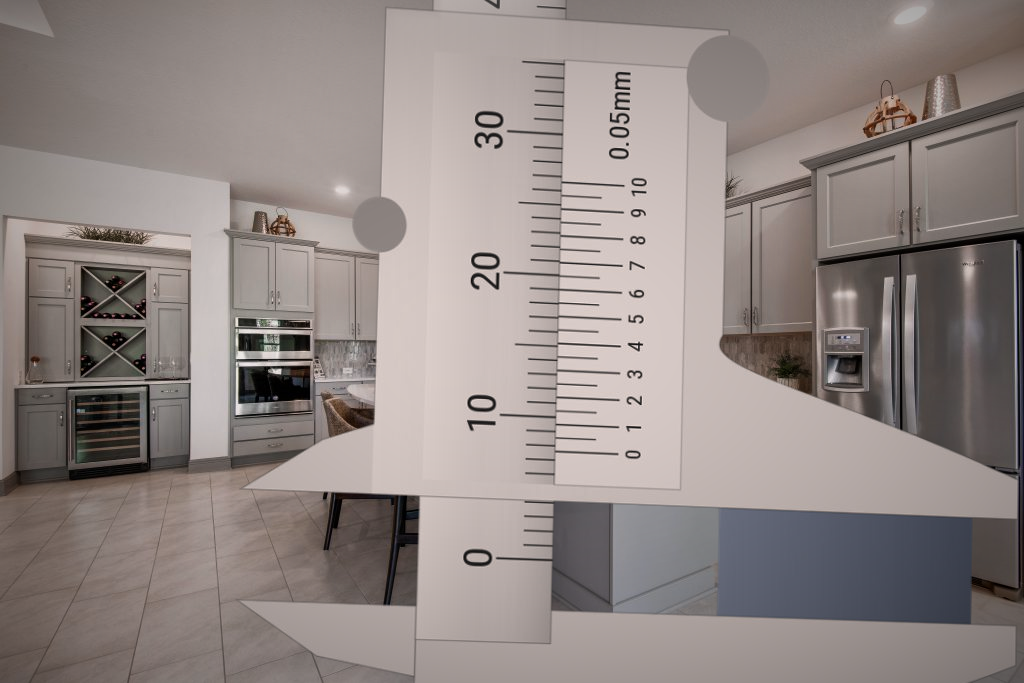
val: mm 7.6
